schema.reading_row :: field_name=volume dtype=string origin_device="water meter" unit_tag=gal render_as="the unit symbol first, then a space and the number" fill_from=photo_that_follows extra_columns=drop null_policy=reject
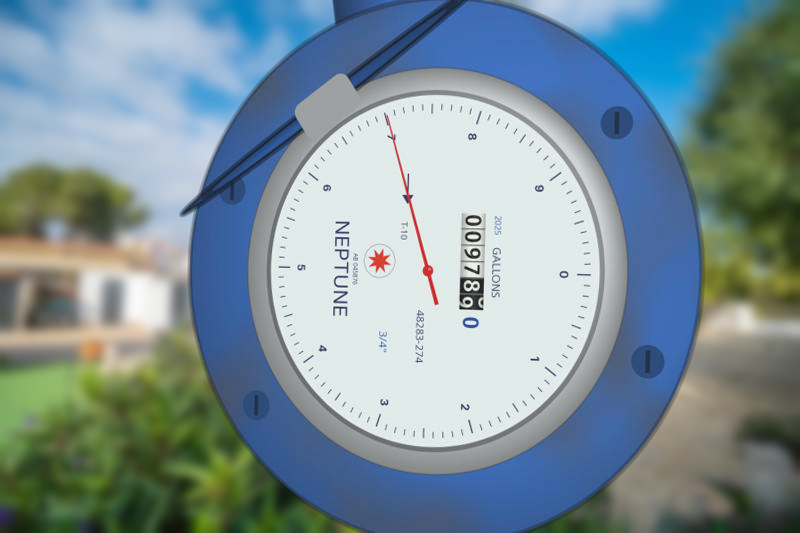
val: gal 97887.0
